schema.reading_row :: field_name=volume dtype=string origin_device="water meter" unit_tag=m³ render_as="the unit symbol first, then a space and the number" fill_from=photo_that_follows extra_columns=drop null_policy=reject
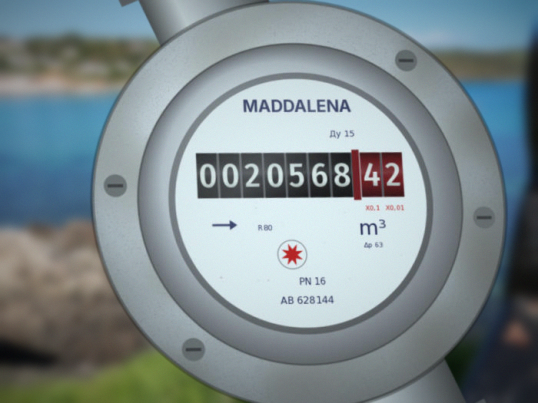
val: m³ 20568.42
